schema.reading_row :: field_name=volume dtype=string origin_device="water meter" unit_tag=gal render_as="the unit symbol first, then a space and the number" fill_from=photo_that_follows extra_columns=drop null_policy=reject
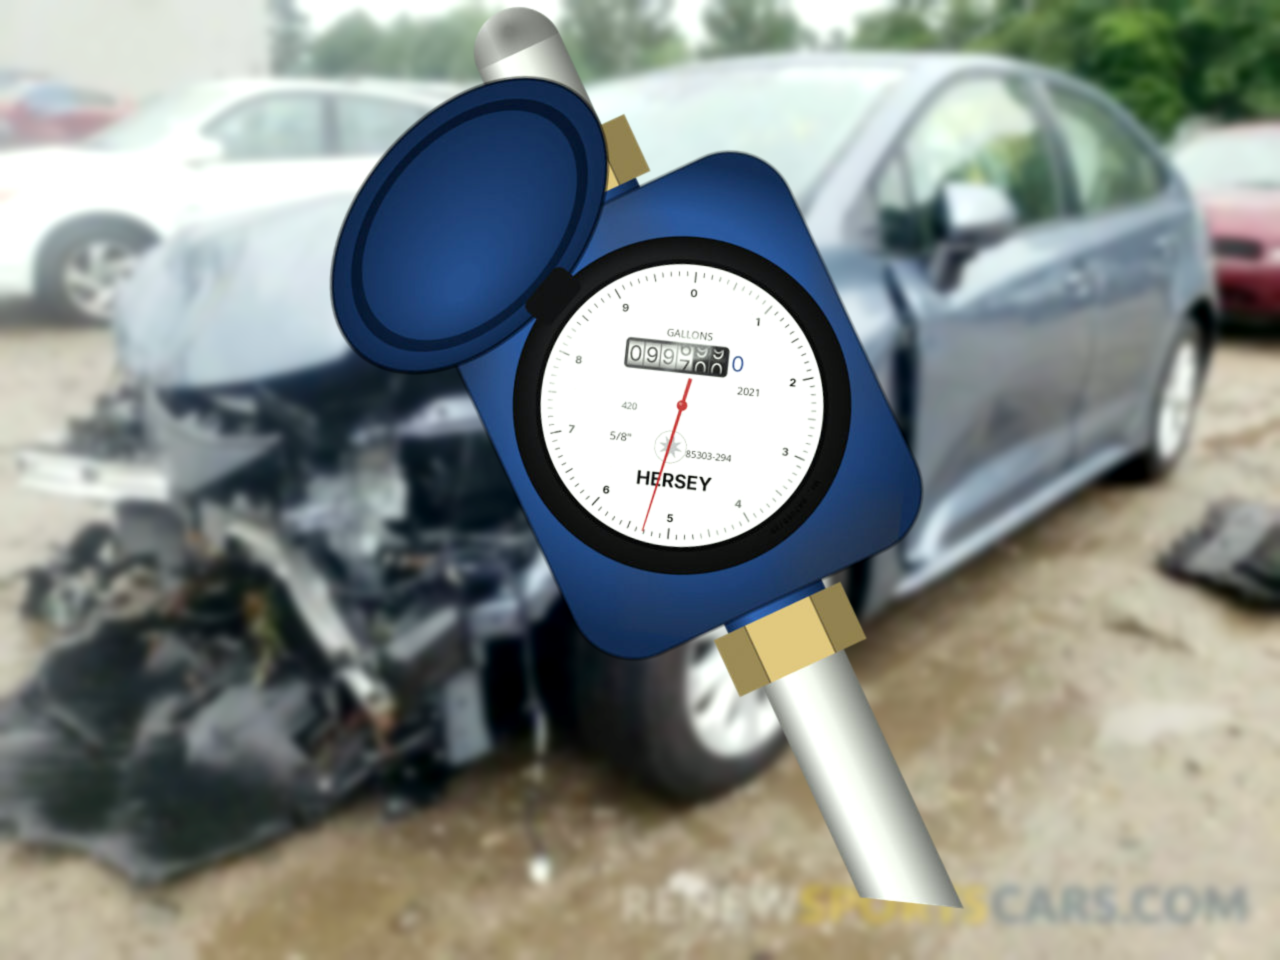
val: gal 996995.3
